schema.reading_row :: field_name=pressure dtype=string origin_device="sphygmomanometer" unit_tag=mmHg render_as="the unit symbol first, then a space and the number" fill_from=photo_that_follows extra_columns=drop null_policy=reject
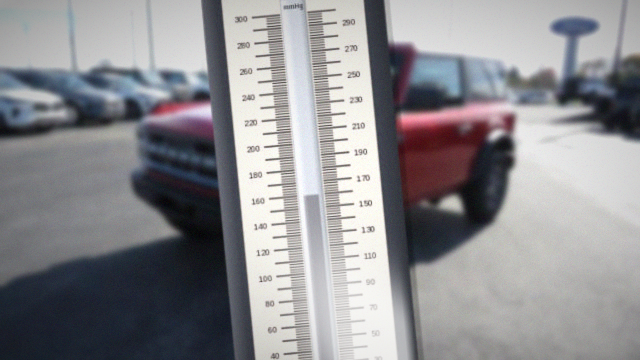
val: mmHg 160
